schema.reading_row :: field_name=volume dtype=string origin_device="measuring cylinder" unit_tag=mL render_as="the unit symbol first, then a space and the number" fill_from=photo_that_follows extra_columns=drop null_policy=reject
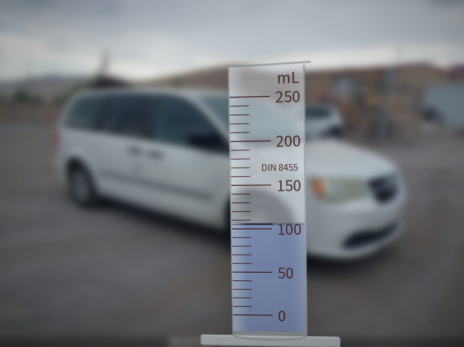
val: mL 105
